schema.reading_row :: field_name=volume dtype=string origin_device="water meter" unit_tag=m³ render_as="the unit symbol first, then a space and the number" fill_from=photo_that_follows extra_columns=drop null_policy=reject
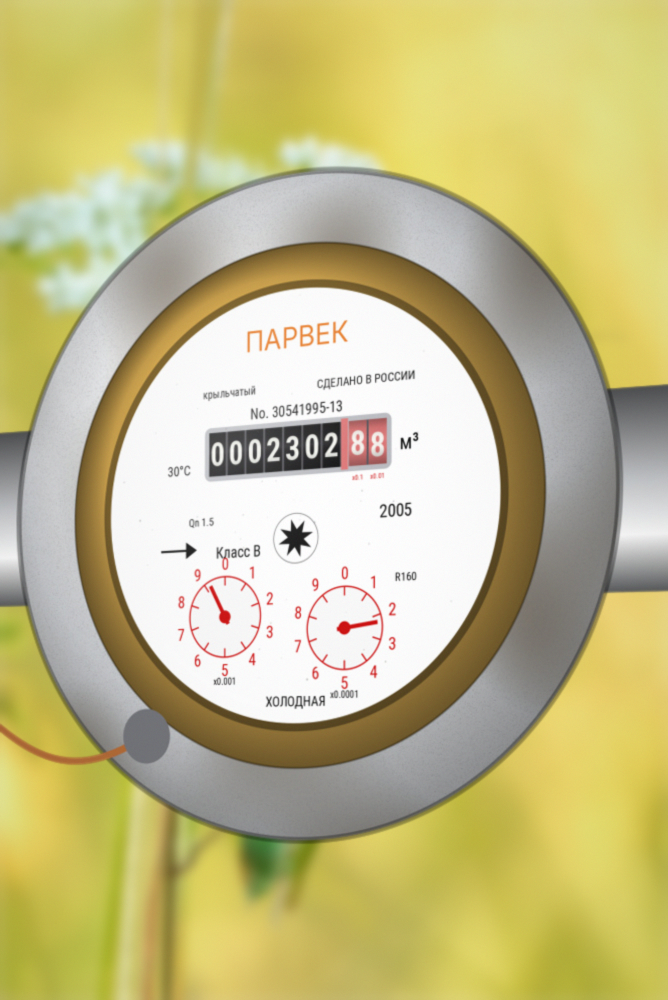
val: m³ 2302.8792
